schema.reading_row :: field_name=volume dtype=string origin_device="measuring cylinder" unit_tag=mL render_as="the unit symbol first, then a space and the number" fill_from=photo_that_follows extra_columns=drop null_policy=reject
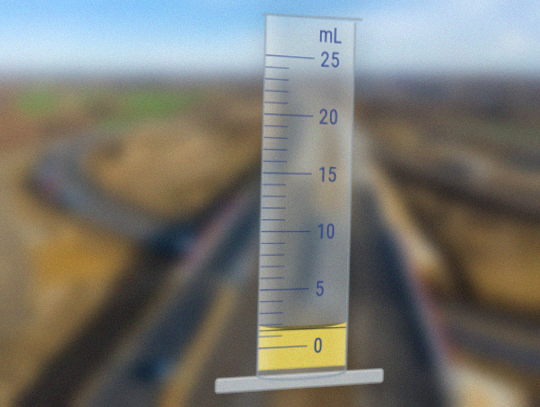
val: mL 1.5
